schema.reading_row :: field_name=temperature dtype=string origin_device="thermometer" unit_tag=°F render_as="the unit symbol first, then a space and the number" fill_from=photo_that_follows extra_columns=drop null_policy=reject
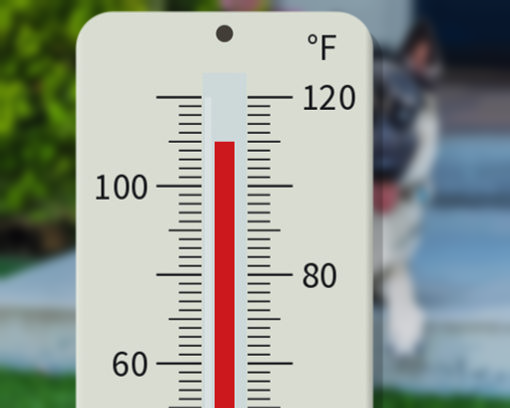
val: °F 110
